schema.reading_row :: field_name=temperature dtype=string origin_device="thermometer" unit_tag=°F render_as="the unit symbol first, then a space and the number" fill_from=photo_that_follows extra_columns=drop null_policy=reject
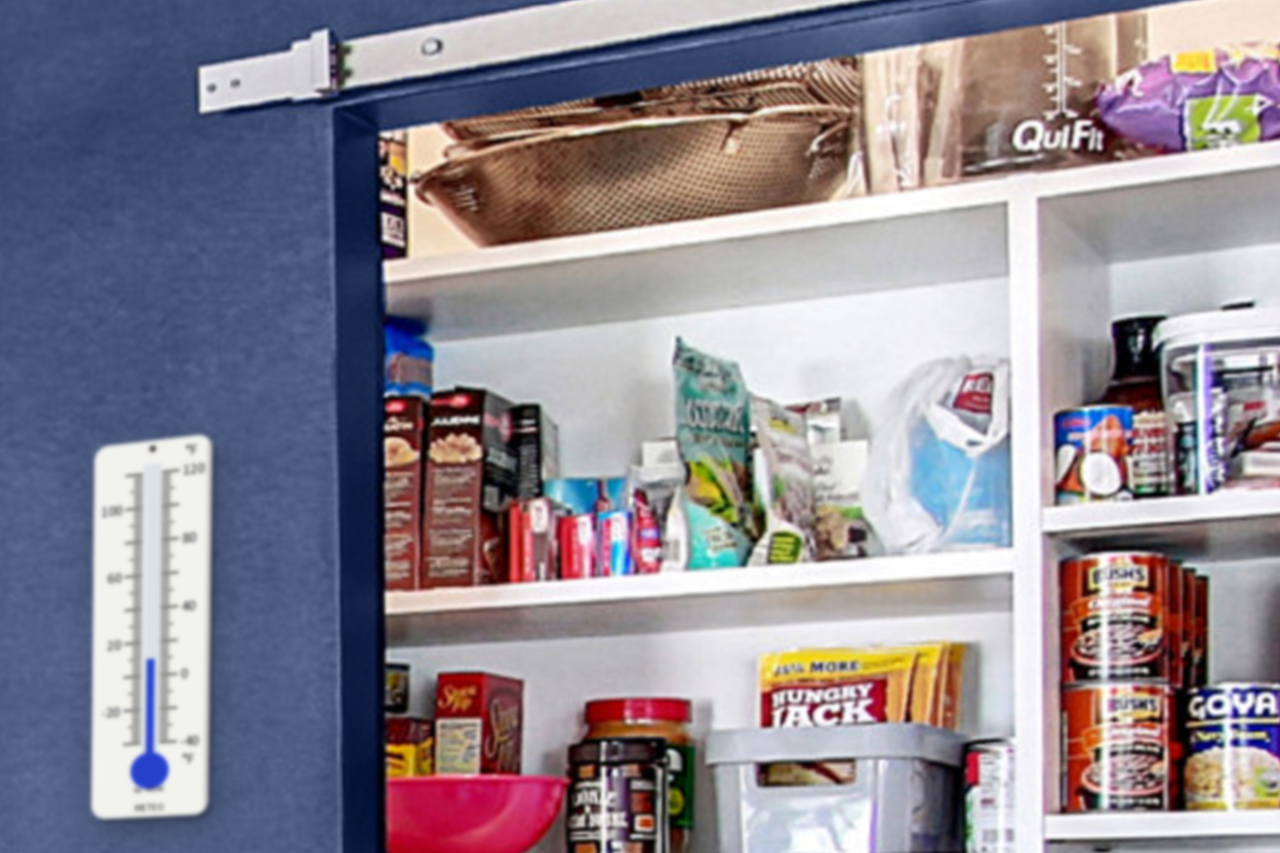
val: °F 10
